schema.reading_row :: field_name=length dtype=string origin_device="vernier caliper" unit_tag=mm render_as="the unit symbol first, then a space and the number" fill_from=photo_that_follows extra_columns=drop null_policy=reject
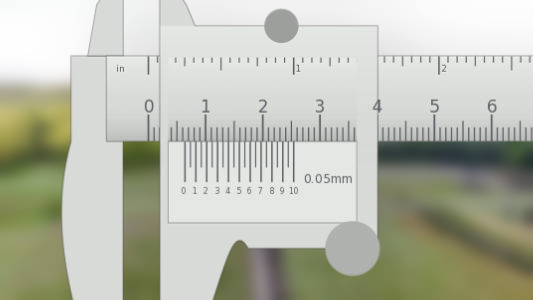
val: mm 6.4
